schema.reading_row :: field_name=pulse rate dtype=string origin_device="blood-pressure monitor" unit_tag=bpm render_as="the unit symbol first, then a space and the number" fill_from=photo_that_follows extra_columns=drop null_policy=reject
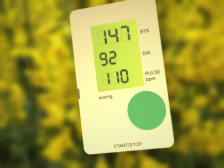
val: bpm 110
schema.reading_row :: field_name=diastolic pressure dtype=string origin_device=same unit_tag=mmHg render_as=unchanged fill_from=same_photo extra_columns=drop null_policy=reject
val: mmHg 92
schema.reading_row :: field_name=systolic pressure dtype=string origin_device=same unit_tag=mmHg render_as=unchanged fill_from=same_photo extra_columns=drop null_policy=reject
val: mmHg 147
